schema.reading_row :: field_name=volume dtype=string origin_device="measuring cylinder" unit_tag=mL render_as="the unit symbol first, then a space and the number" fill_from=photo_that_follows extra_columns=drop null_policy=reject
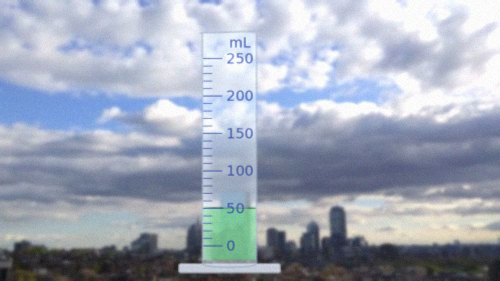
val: mL 50
